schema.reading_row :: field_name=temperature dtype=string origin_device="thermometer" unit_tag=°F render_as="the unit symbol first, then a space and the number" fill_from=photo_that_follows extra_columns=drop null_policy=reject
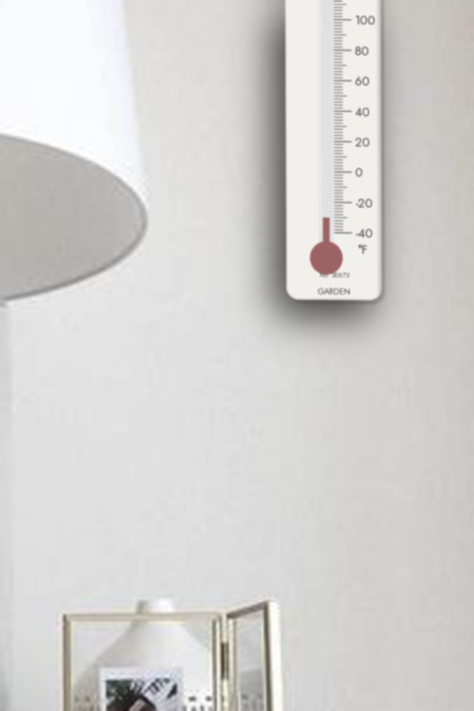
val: °F -30
